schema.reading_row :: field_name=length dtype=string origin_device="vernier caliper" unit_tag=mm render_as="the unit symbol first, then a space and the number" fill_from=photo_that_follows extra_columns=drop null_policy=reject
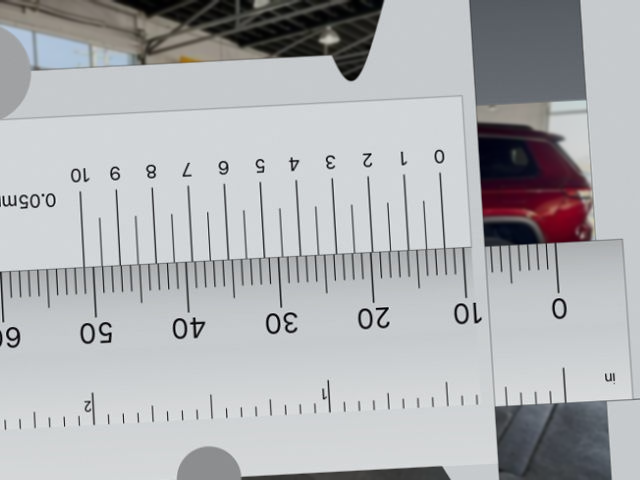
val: mm 12.0
